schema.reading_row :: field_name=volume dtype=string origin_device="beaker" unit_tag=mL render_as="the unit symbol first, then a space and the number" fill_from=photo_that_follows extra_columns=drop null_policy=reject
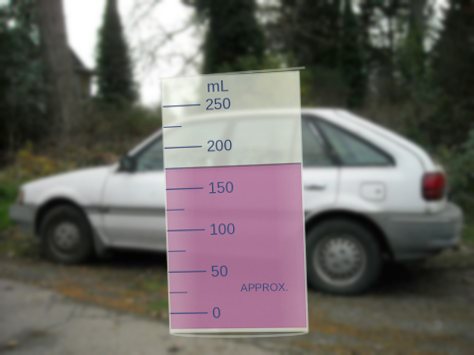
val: mL 175
